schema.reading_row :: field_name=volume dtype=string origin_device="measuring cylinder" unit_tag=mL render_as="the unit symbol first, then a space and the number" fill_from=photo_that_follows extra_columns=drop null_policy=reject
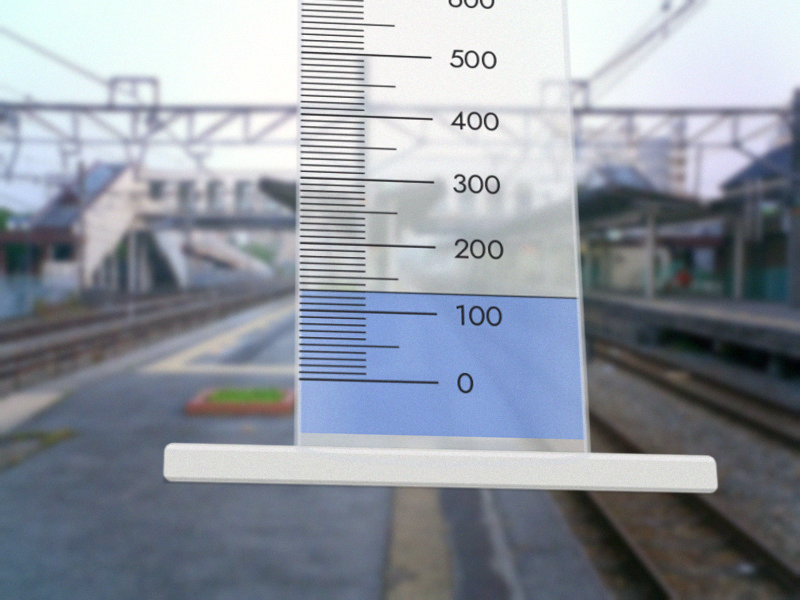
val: mL 130
